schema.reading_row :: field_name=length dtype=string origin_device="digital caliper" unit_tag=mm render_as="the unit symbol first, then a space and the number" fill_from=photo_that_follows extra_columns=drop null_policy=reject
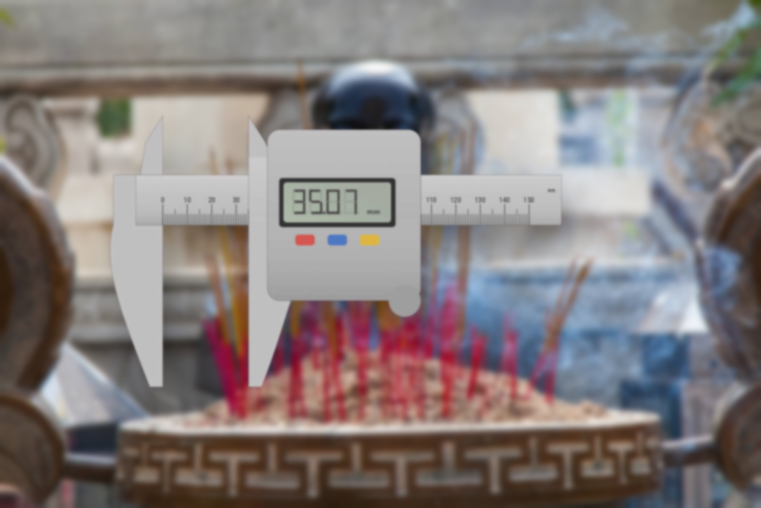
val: mm 35.07
